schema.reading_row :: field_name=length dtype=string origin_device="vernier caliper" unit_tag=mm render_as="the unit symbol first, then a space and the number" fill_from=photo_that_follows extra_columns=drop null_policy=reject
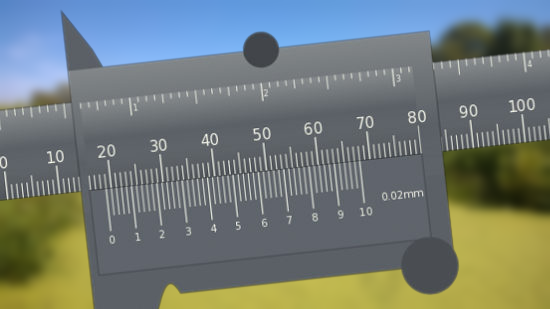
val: mm 19.0
